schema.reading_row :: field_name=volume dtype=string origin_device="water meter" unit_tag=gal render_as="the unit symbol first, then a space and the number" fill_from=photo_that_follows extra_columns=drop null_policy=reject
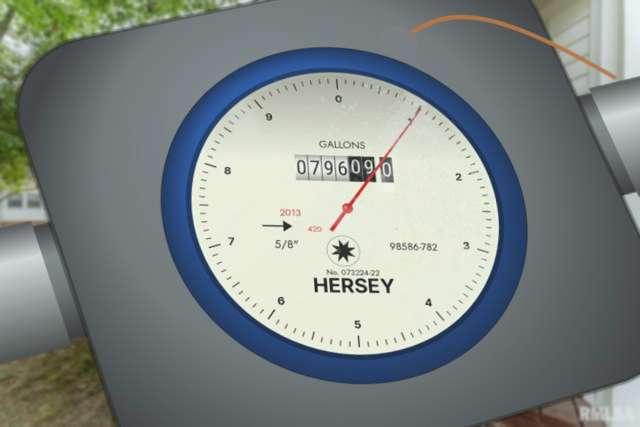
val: gal 796091.0
